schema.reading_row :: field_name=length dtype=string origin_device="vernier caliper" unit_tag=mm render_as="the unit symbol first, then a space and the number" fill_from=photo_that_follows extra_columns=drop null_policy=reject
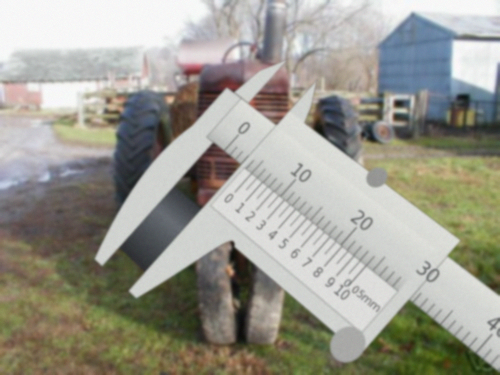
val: mm 5.0
